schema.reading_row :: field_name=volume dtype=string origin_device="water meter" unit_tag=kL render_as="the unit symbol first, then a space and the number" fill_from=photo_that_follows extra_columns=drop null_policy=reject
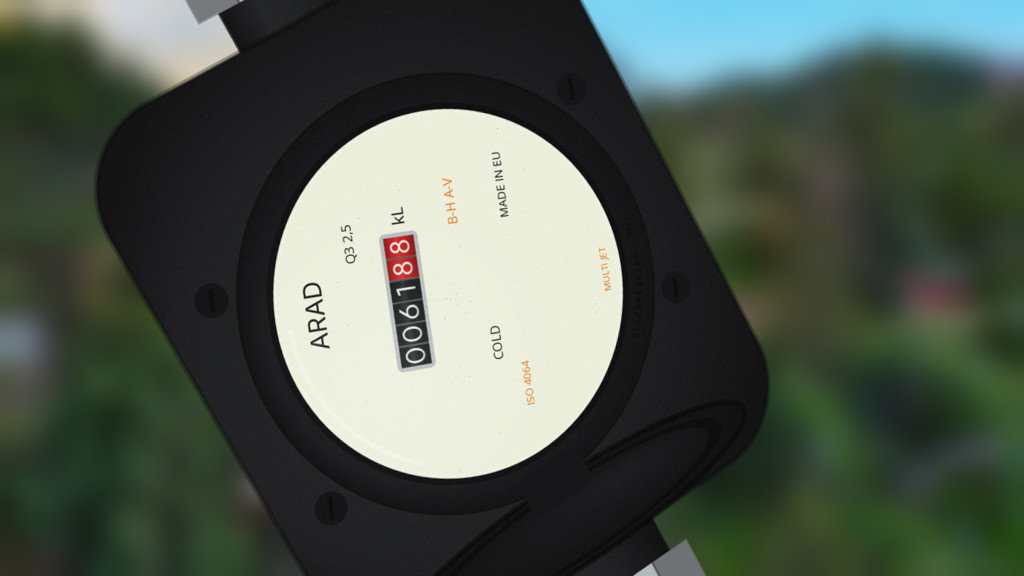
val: kL 61.88
